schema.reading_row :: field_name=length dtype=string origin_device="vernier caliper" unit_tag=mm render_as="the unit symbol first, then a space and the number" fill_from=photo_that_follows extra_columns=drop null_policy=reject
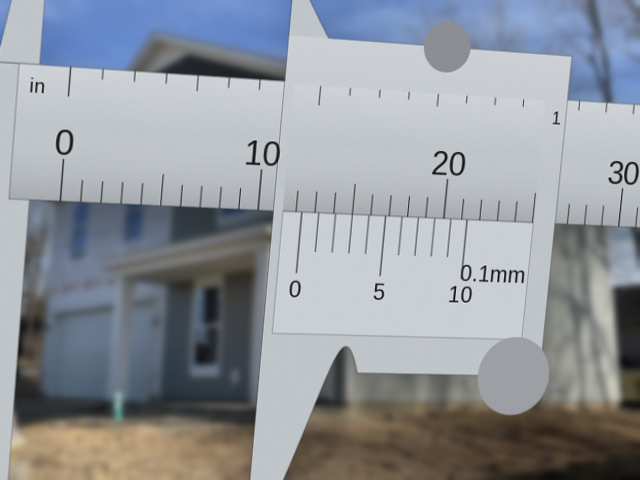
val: mm 12.3
